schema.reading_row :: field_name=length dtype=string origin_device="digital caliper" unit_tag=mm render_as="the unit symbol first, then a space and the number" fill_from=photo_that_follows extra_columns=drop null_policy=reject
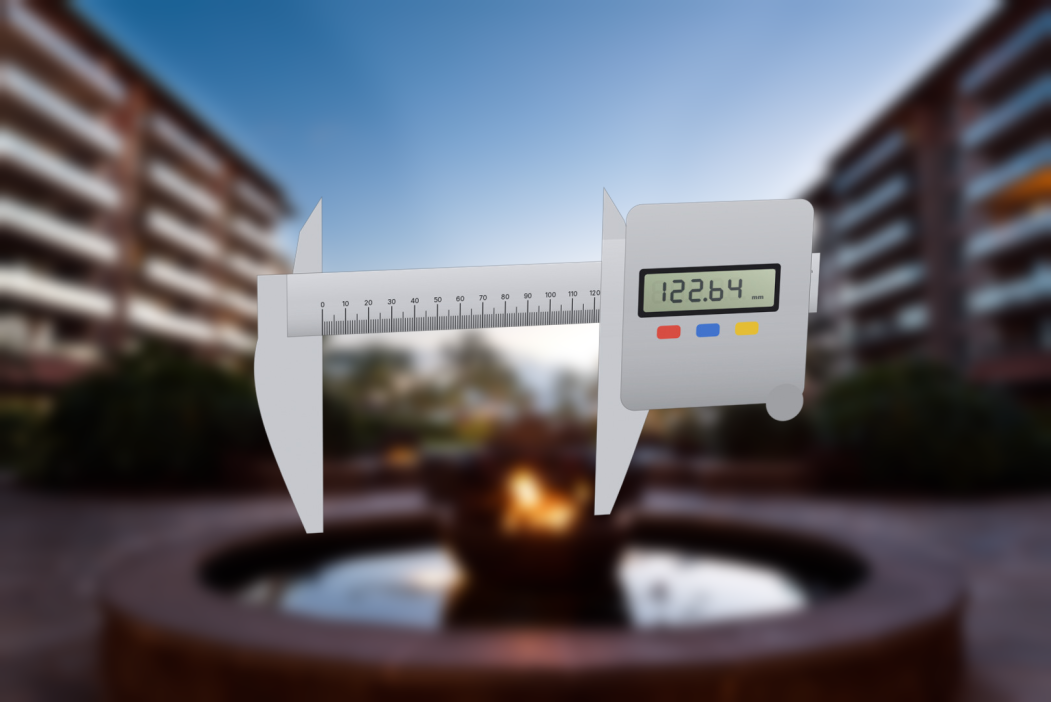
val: mm 122.64
